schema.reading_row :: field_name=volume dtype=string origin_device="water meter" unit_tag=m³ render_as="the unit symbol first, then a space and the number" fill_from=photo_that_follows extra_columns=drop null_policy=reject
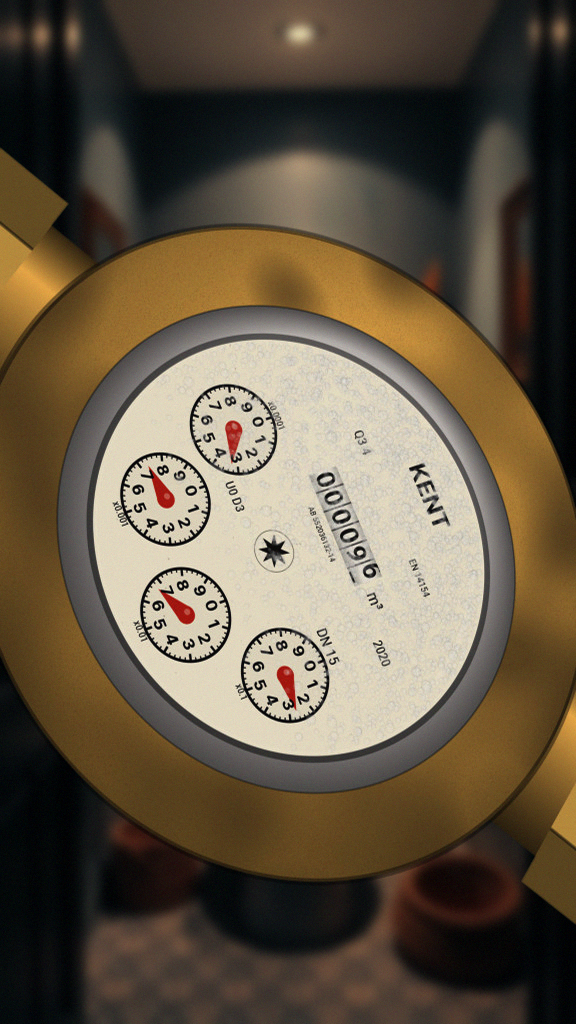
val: m³ 96.2673
